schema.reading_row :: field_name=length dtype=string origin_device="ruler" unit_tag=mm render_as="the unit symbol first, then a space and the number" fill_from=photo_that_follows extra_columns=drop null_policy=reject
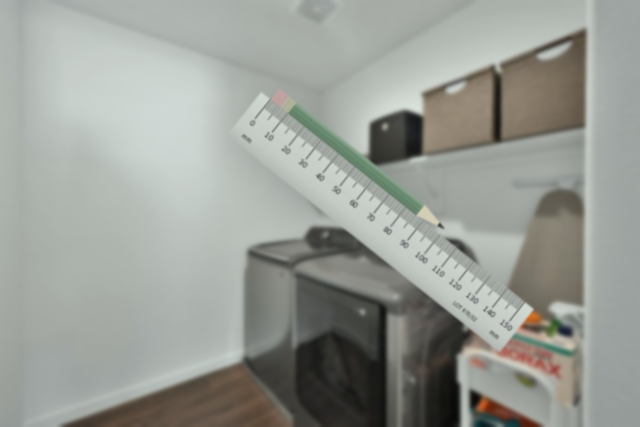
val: mm 100
